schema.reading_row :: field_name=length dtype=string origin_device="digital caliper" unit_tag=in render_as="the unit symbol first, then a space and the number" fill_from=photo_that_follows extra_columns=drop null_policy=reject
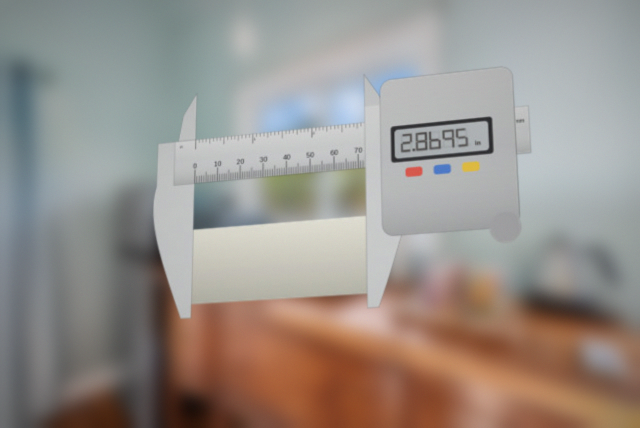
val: in 2.8695
